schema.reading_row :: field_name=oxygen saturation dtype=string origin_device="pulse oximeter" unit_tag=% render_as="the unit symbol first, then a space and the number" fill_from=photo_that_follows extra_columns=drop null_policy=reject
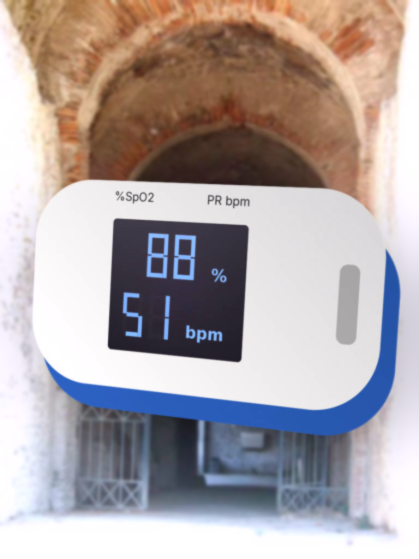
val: % 88
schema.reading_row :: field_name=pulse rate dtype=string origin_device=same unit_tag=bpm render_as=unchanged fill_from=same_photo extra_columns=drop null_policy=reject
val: bpm 51
